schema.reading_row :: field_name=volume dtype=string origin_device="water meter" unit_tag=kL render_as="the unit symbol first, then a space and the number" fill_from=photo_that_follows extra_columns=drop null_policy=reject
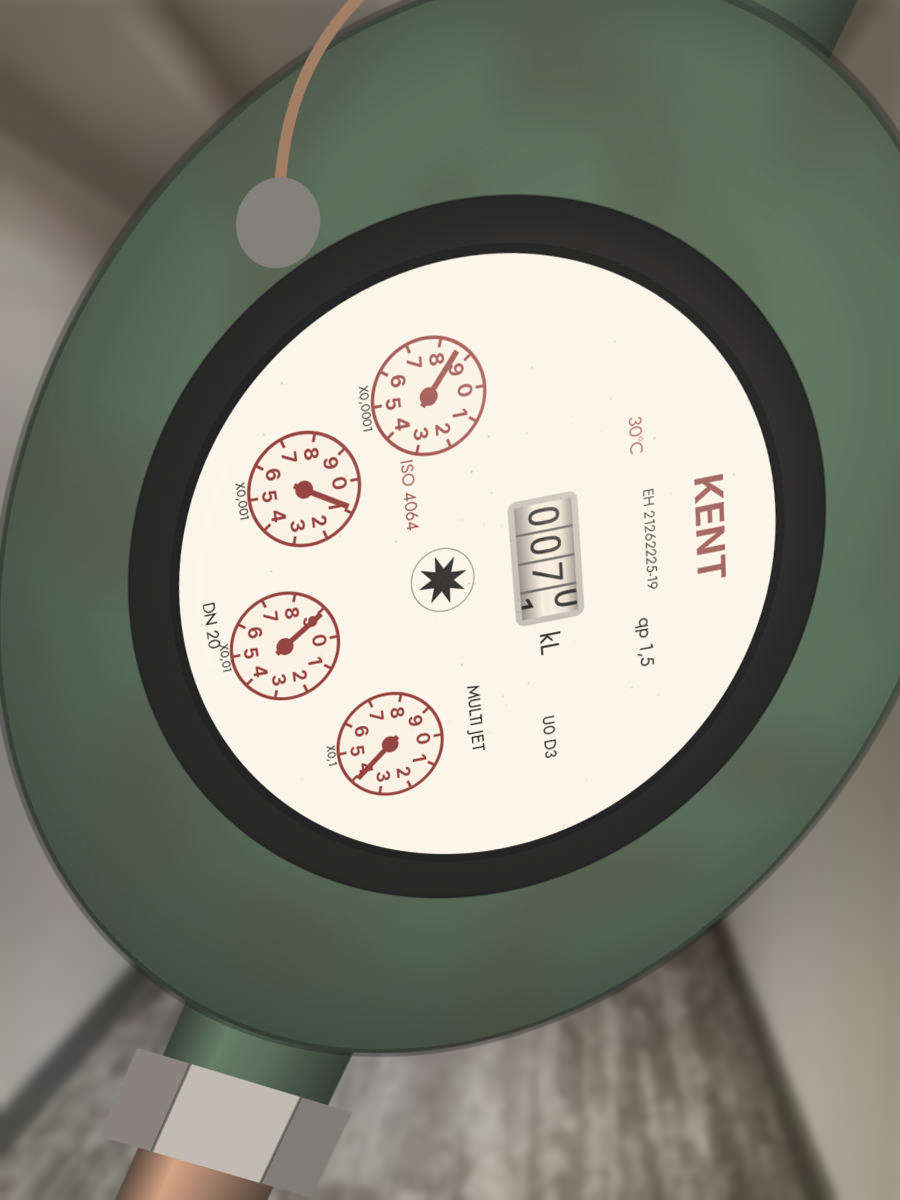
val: kL 70.3908
